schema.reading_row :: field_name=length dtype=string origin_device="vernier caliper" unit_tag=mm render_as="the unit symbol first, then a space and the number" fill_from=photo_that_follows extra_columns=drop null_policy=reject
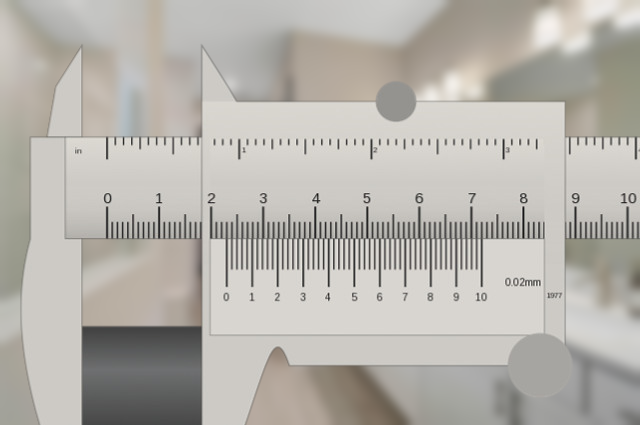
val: mm 23.0
